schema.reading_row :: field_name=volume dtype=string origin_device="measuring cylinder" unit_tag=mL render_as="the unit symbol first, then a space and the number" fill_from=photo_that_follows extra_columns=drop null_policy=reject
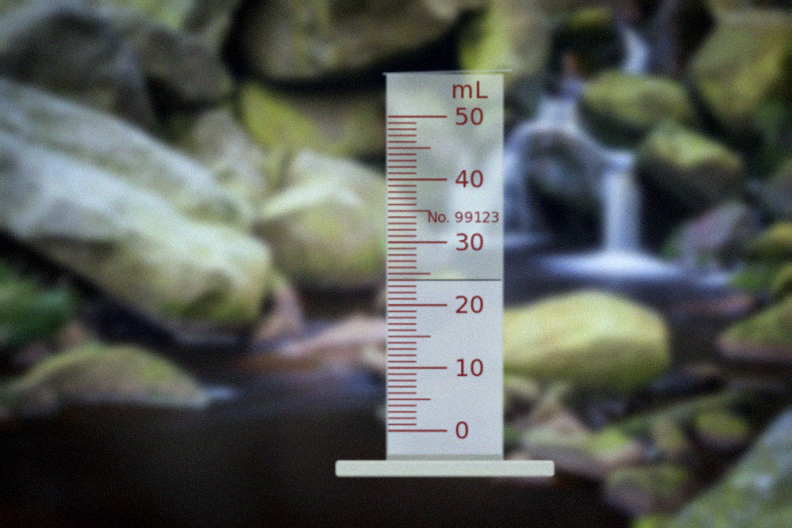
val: mL 24
